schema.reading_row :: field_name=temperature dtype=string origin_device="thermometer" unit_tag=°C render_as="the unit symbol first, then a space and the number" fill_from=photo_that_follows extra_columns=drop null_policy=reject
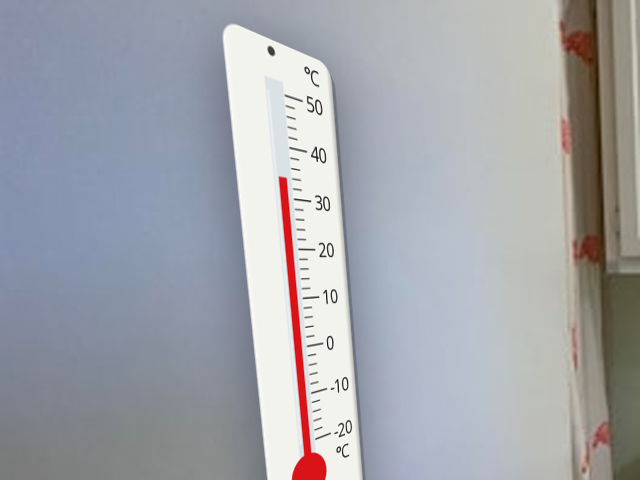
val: °C 34
